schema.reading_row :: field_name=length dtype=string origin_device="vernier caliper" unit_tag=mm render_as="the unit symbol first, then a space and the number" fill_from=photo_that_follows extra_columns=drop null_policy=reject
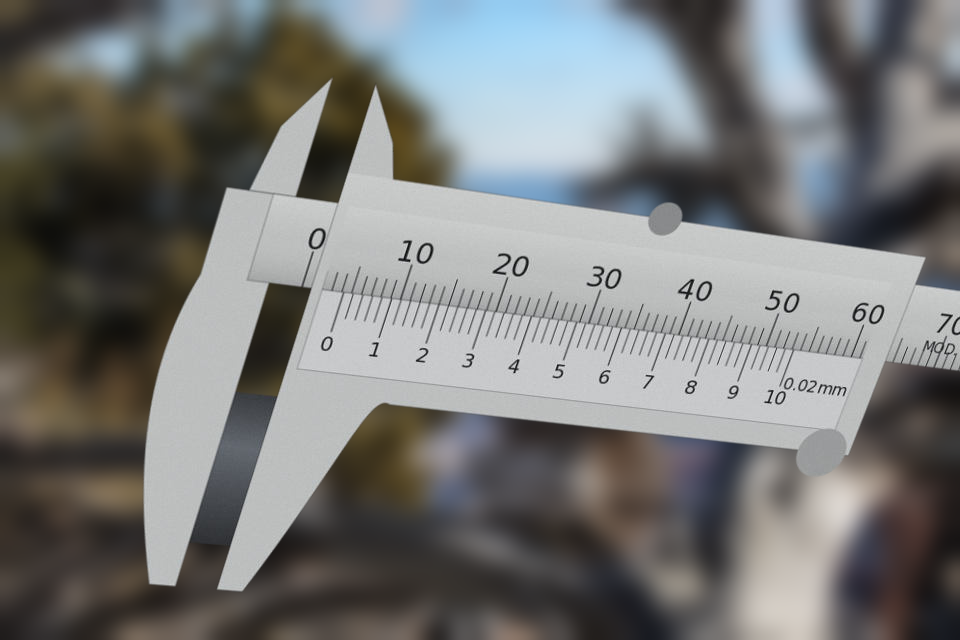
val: mm 4.2
